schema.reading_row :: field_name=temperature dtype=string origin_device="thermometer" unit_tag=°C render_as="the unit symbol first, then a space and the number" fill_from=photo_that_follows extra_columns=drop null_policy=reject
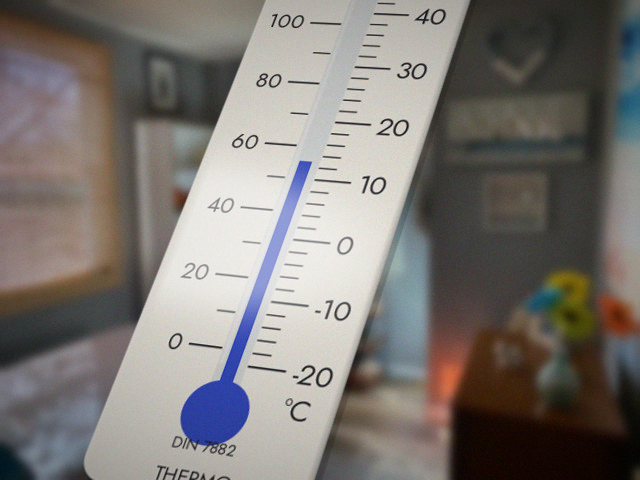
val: °C 13
